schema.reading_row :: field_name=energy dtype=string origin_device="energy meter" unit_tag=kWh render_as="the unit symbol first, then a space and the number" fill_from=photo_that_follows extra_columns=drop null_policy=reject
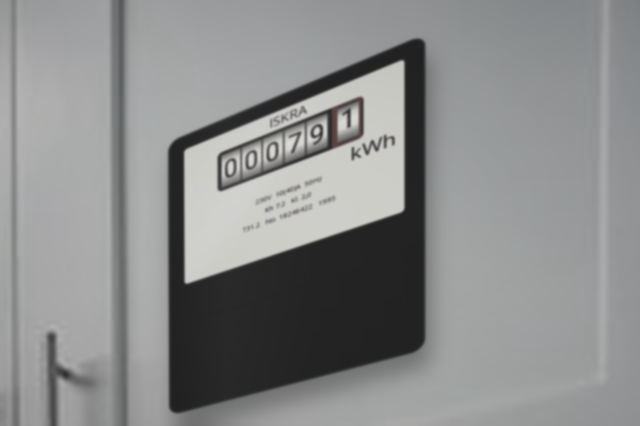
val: kWh 79.1
